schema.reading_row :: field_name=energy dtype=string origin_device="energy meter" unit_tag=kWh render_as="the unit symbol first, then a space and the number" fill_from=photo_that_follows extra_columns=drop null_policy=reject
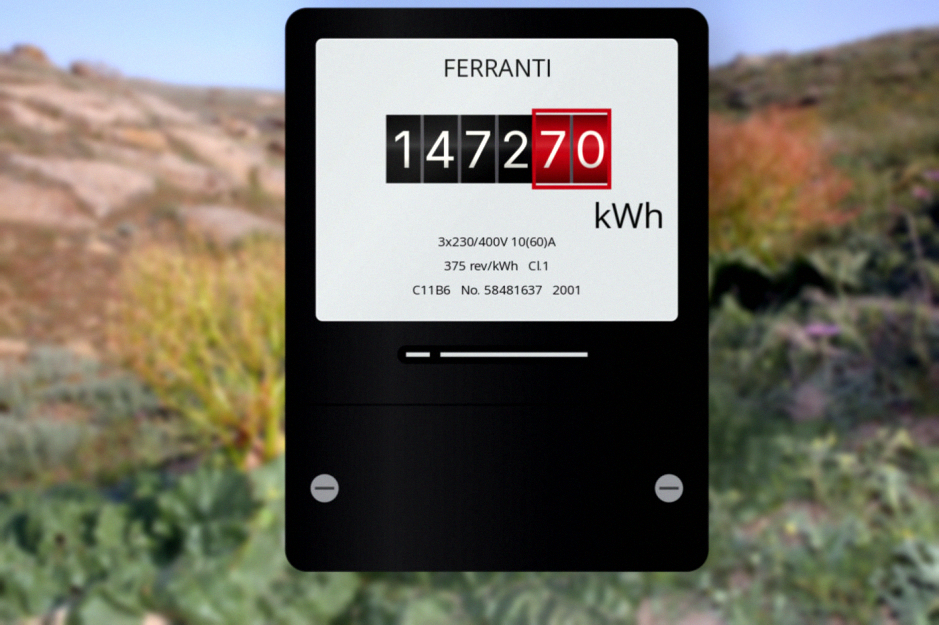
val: kWh 1472.70
